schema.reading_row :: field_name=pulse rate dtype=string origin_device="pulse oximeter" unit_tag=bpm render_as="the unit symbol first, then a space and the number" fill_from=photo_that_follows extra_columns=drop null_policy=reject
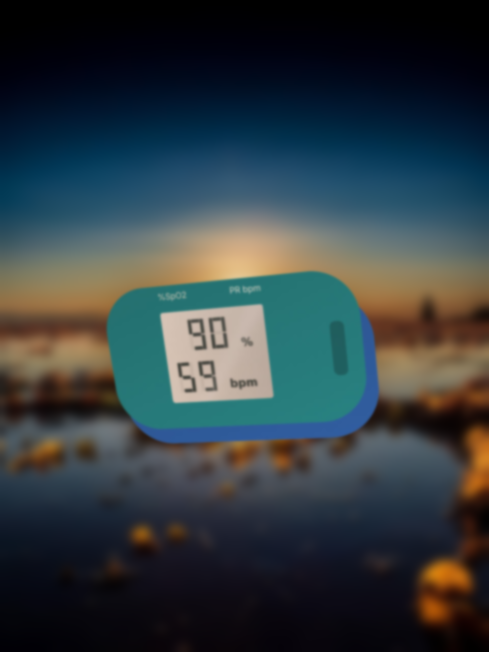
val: bpm 59
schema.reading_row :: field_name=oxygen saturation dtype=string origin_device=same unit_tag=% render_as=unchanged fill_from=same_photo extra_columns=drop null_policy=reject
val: % 90
